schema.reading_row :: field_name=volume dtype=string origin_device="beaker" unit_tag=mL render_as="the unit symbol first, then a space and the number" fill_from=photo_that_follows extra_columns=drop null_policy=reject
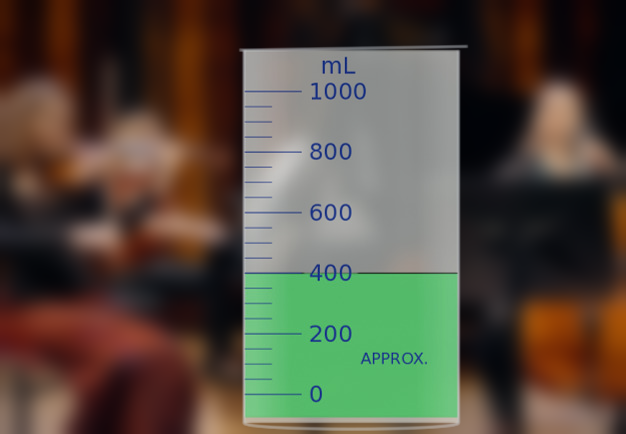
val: mL 400
